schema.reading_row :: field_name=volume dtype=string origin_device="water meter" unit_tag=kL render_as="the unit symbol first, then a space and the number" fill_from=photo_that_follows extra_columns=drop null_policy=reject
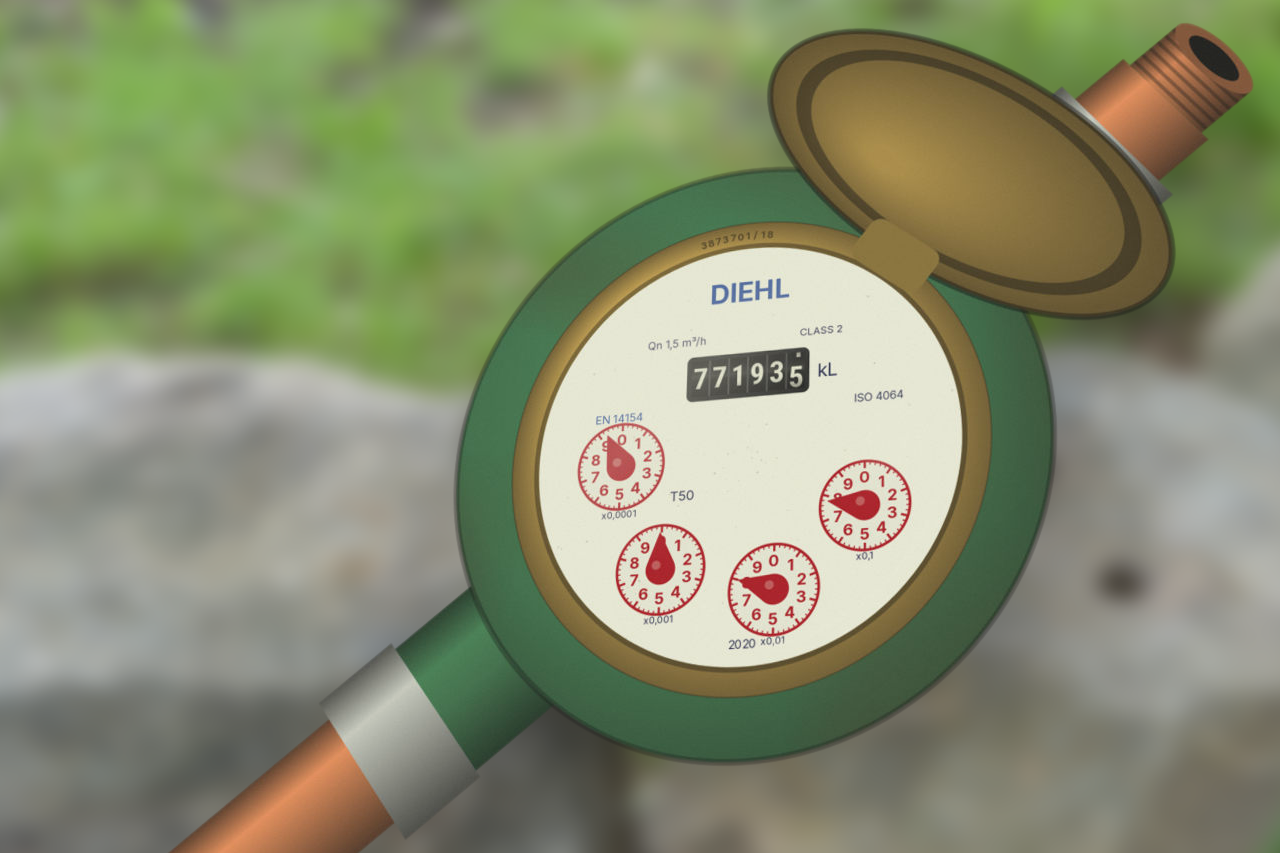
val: kL 771934.7799
